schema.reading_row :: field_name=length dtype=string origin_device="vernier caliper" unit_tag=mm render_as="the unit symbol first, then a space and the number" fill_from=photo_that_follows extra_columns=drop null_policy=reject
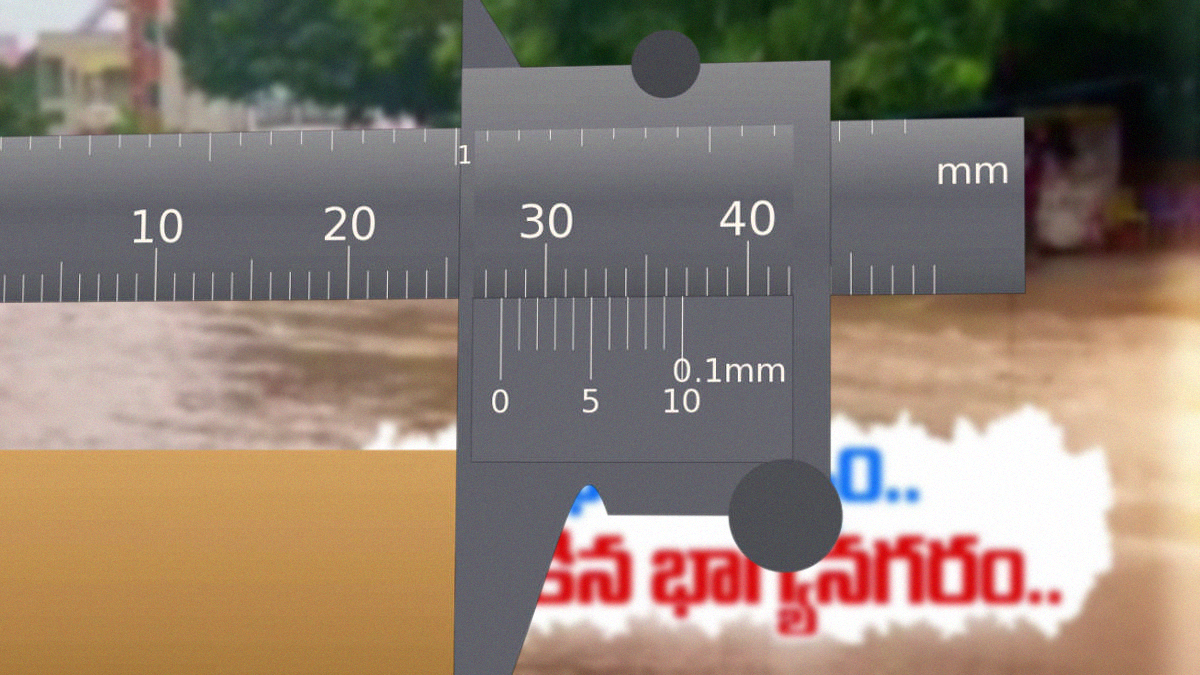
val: mm 27.8
